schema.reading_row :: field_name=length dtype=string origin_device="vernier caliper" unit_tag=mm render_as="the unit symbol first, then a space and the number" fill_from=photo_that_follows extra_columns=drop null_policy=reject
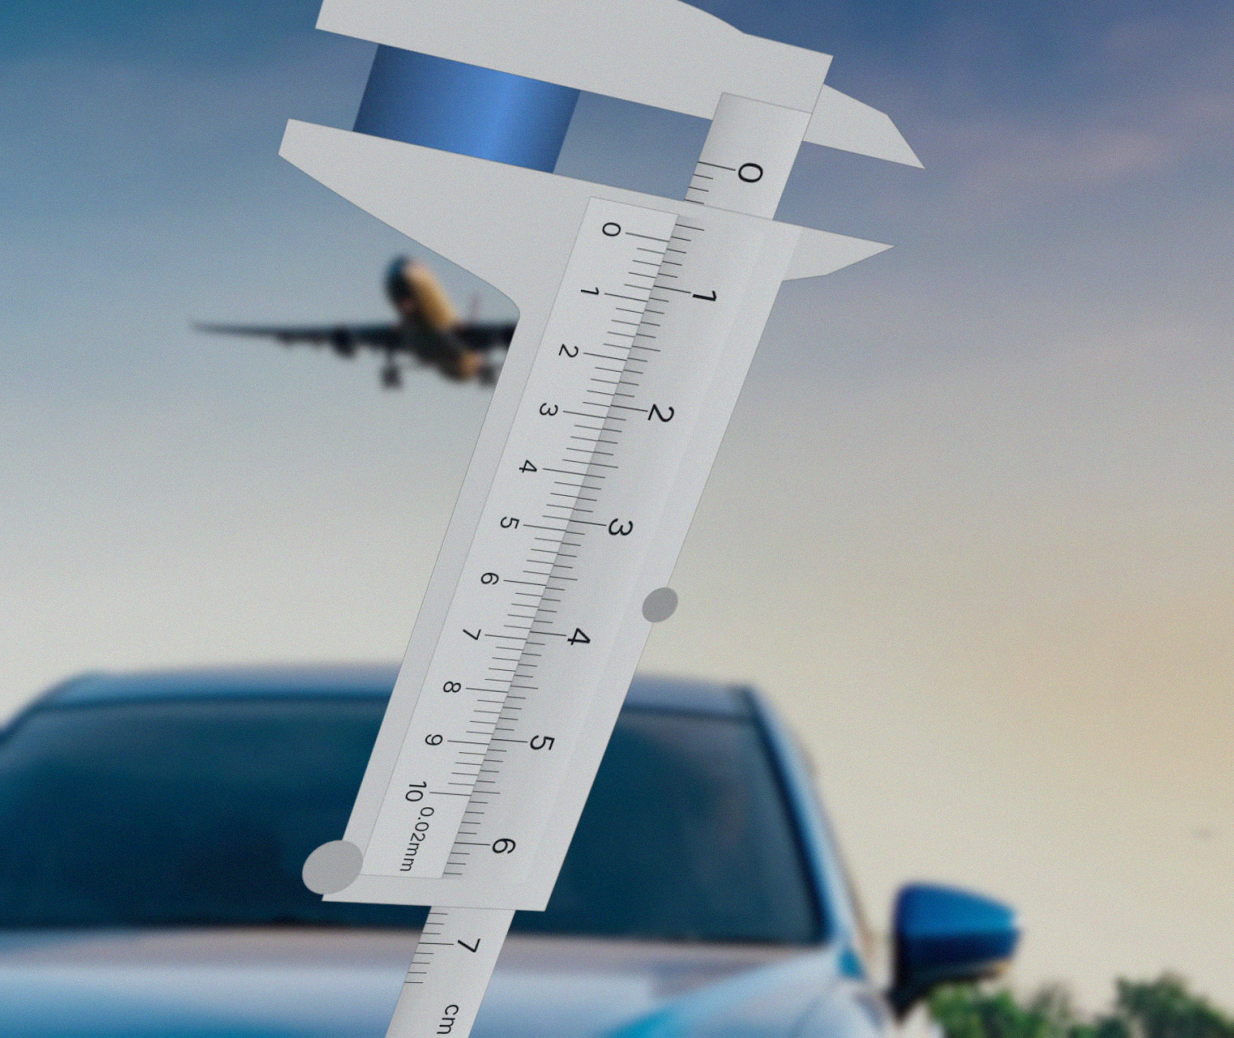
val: mm 6.4
